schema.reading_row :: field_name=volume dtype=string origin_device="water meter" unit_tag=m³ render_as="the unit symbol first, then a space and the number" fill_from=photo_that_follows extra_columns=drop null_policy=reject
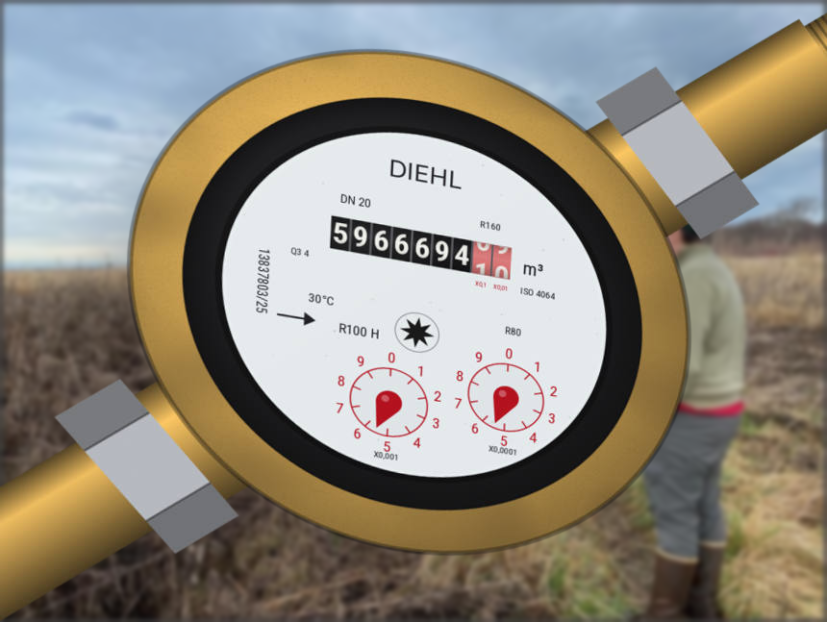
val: m³ 5966694.0955
